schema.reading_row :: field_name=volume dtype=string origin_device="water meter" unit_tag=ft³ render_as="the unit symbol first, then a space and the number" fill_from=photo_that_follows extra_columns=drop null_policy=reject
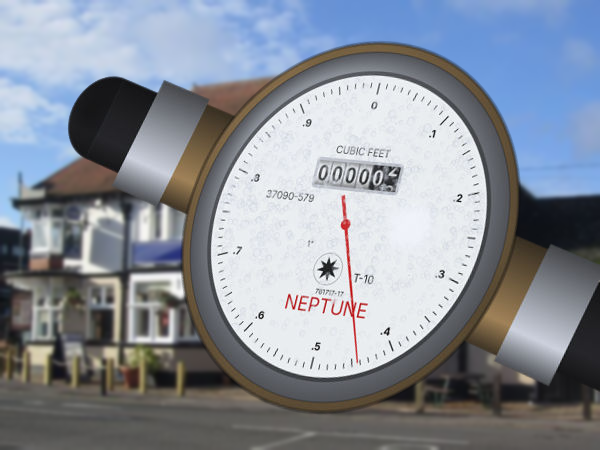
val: ft³ 2.44
